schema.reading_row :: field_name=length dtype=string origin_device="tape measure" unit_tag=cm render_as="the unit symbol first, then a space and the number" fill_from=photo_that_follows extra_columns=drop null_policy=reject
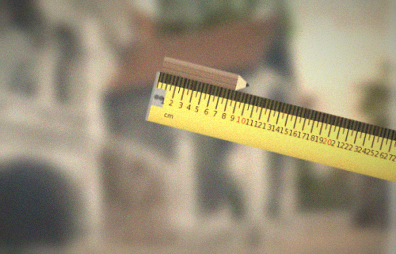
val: cm 10
